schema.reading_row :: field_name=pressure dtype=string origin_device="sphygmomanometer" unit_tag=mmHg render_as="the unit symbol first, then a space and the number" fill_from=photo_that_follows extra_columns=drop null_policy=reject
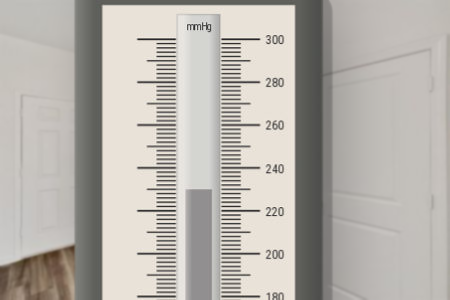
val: mmHg 230
